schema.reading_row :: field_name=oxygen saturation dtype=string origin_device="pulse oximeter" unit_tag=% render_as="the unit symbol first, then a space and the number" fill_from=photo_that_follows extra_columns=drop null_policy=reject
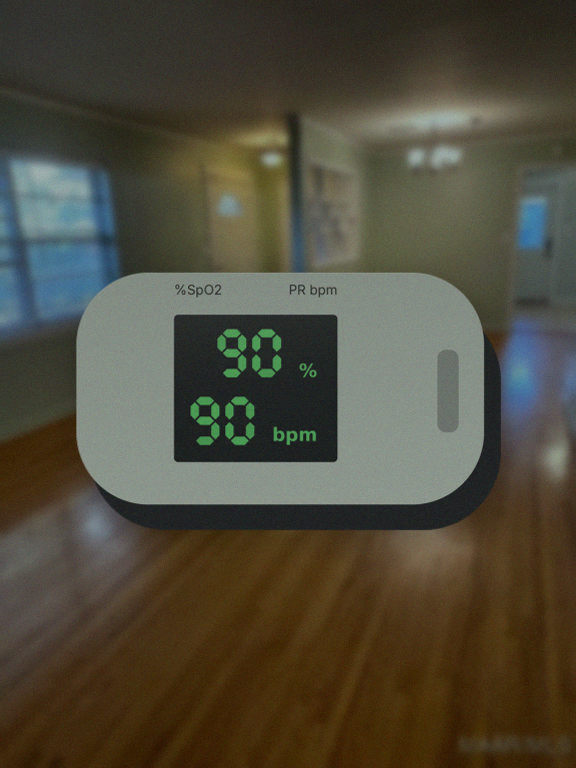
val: % 90
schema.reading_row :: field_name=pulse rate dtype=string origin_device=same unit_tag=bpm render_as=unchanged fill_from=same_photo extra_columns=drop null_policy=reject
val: bpm 90
